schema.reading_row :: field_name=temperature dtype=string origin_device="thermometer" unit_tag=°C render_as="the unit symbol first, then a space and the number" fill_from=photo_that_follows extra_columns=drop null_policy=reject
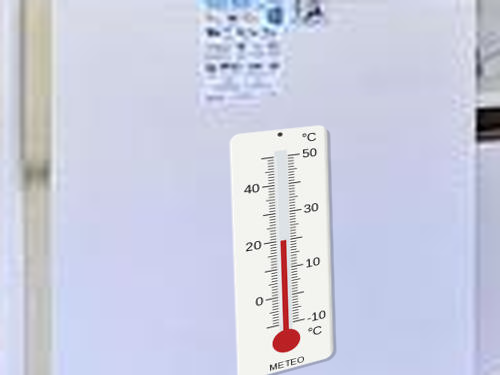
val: °C 20
